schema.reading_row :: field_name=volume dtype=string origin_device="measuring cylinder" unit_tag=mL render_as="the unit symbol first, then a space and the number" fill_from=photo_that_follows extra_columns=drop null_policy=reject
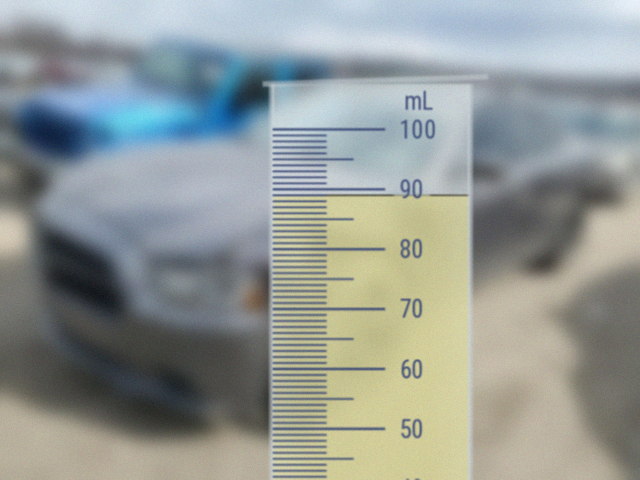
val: mL 89
